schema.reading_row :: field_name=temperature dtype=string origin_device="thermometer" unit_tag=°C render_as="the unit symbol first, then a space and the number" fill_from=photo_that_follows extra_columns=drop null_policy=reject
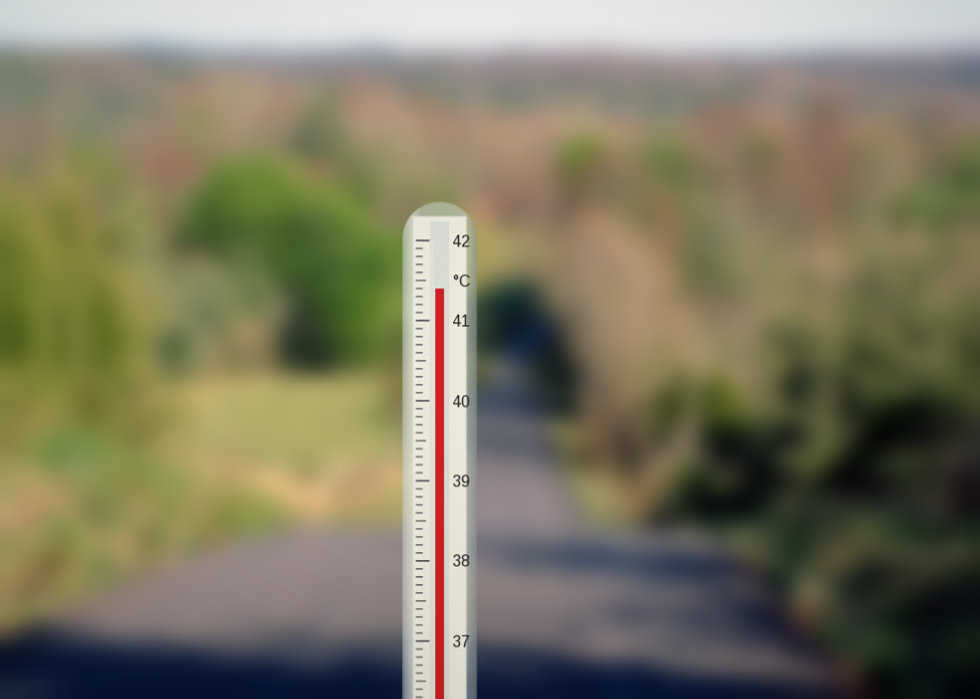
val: °C 41.4
